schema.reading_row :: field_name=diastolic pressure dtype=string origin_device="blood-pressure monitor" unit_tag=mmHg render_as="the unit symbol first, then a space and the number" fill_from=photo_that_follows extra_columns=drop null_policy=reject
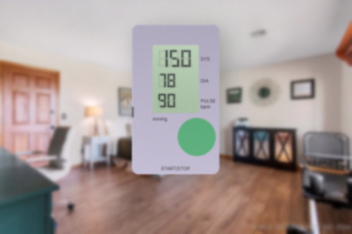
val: mmHg 78
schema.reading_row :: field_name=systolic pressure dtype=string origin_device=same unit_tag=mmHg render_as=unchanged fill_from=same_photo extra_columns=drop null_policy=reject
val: mmHg 150
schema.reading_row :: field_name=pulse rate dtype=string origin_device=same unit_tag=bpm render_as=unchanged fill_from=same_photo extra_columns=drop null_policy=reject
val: bpm 90
